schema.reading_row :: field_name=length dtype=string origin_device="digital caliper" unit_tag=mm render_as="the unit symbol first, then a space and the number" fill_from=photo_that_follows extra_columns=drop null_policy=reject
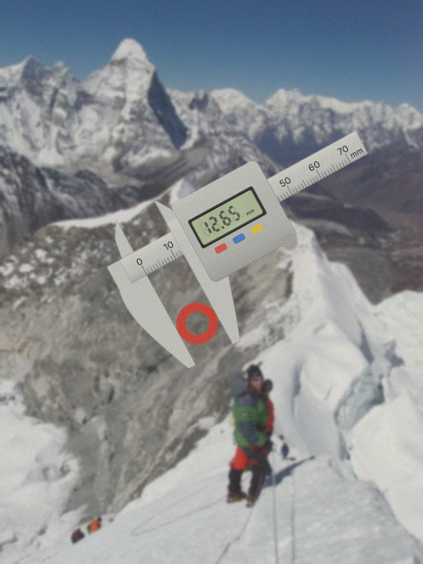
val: mm 12.65
